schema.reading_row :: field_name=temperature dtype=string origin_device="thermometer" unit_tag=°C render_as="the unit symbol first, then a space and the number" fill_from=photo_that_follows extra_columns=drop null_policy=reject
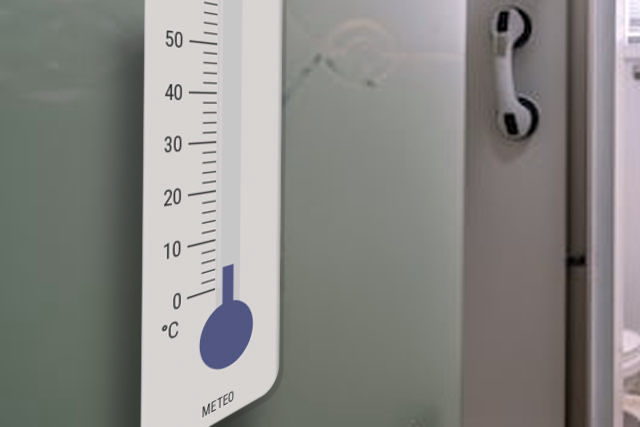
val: °C 4
